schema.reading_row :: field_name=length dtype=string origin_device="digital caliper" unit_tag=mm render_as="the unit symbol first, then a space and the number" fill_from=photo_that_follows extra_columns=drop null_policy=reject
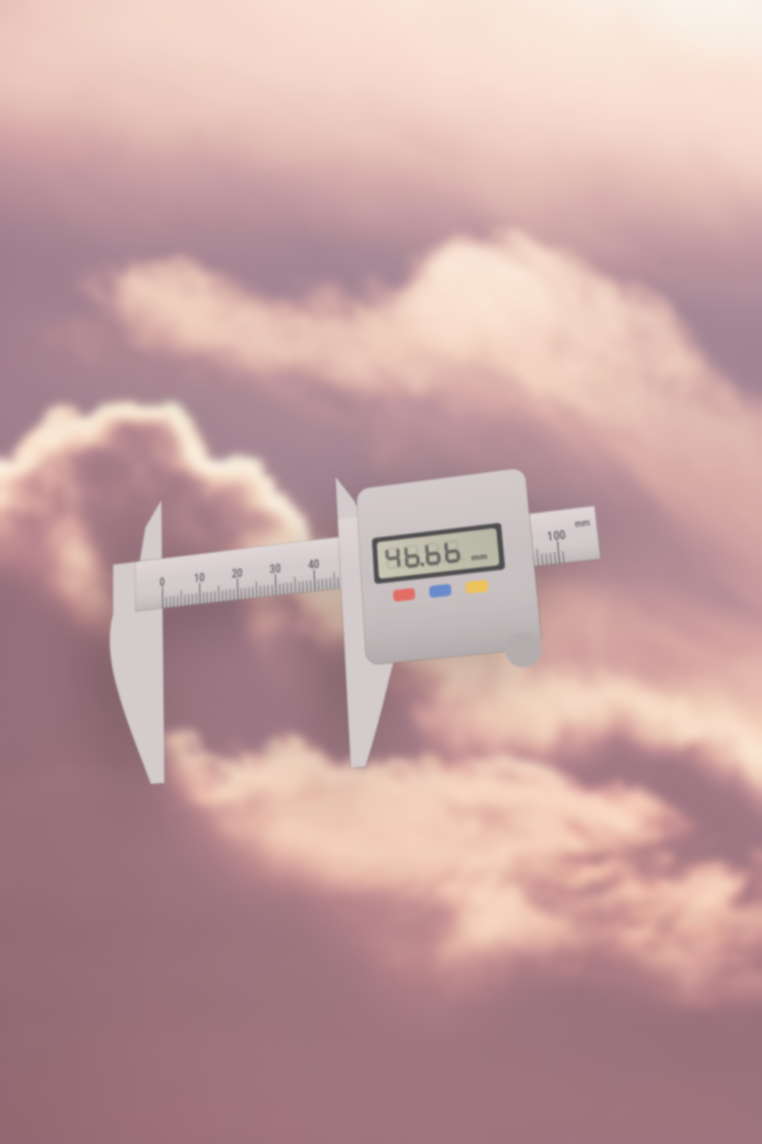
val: mm 46.66
